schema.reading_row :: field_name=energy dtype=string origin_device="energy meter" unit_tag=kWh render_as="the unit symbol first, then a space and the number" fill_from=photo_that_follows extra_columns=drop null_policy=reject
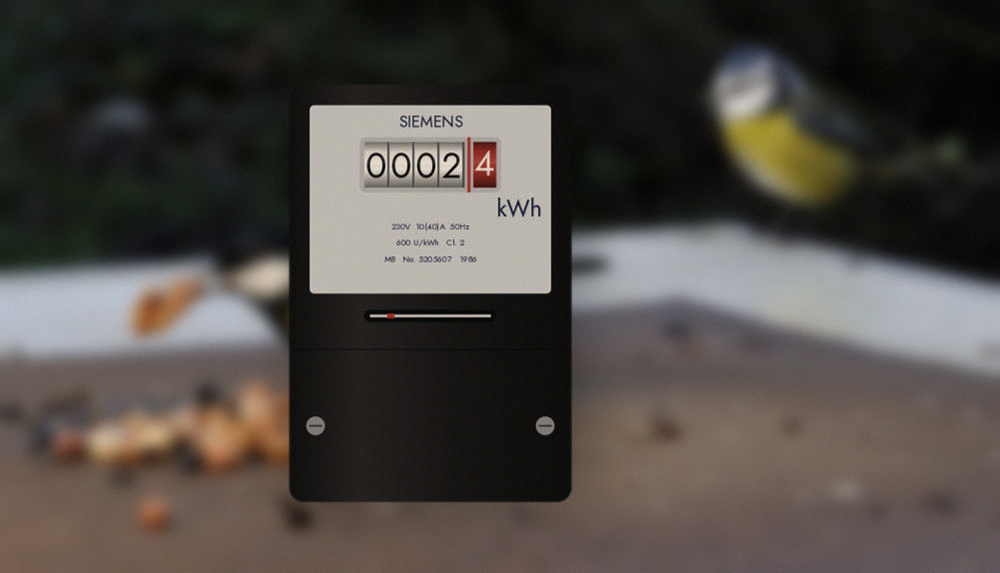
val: kWh 2.4
